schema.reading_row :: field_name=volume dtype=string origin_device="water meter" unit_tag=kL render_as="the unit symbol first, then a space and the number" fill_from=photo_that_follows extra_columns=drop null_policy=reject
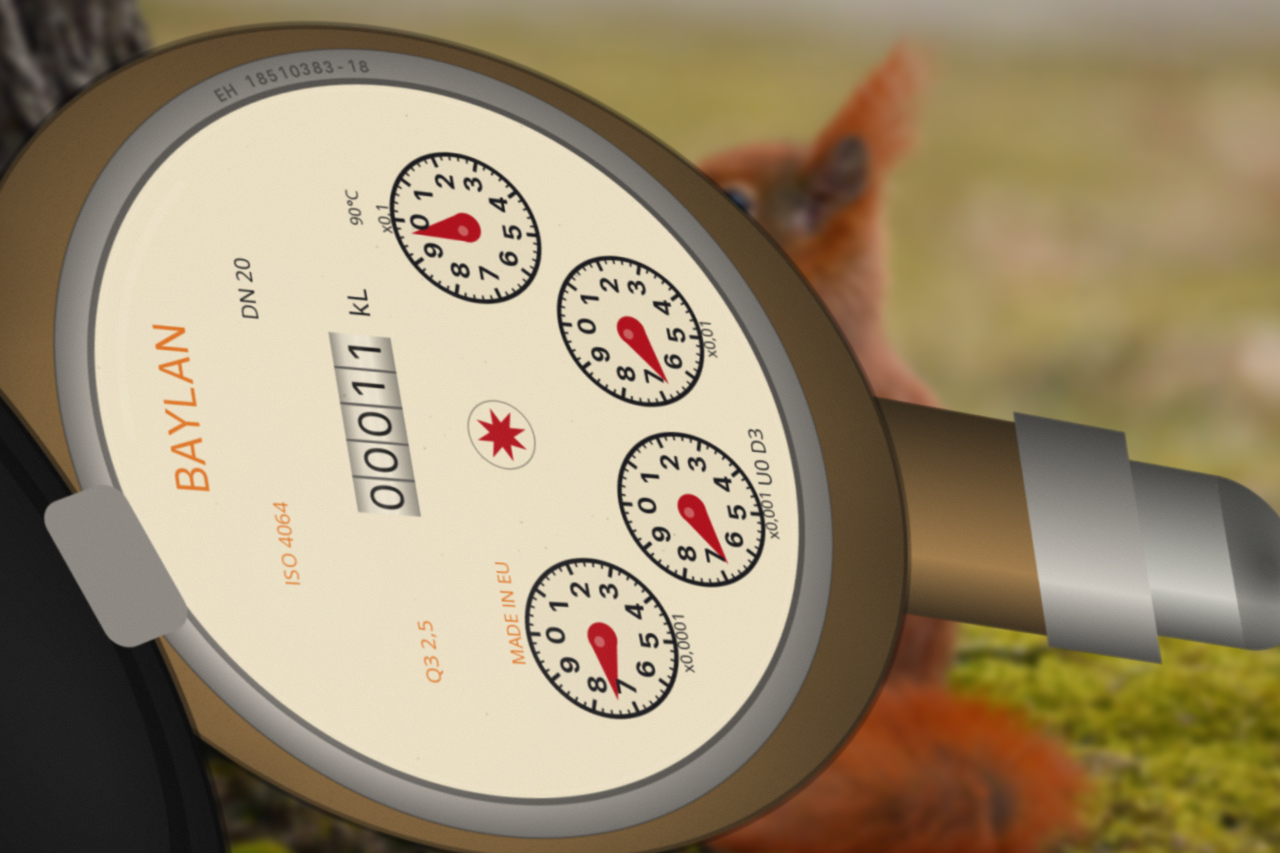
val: kL 10.9667
